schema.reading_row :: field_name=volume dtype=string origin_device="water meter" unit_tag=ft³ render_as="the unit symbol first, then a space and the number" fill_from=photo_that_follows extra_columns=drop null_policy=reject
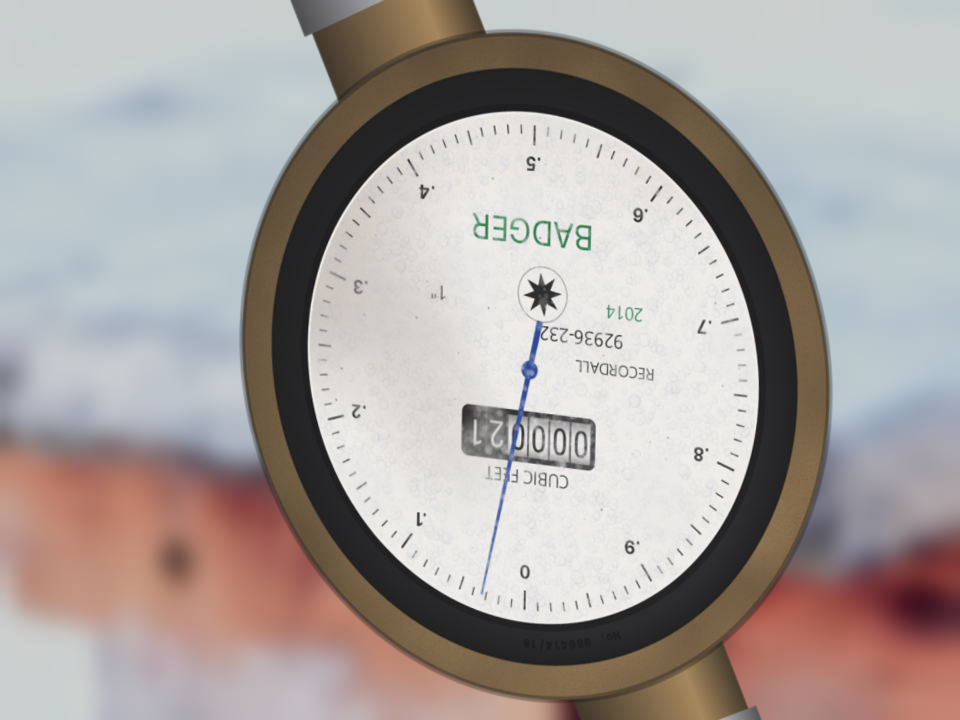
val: ft³ 21.03
